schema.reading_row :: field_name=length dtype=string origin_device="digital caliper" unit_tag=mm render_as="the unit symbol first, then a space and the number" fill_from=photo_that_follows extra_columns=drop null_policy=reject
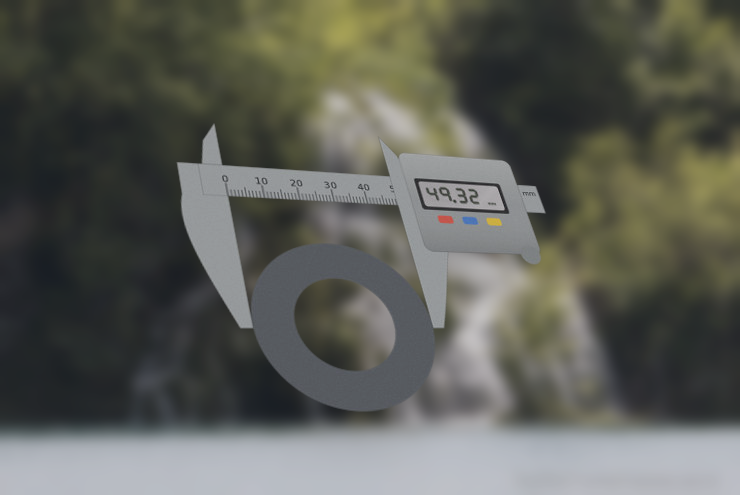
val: mm 49.32
